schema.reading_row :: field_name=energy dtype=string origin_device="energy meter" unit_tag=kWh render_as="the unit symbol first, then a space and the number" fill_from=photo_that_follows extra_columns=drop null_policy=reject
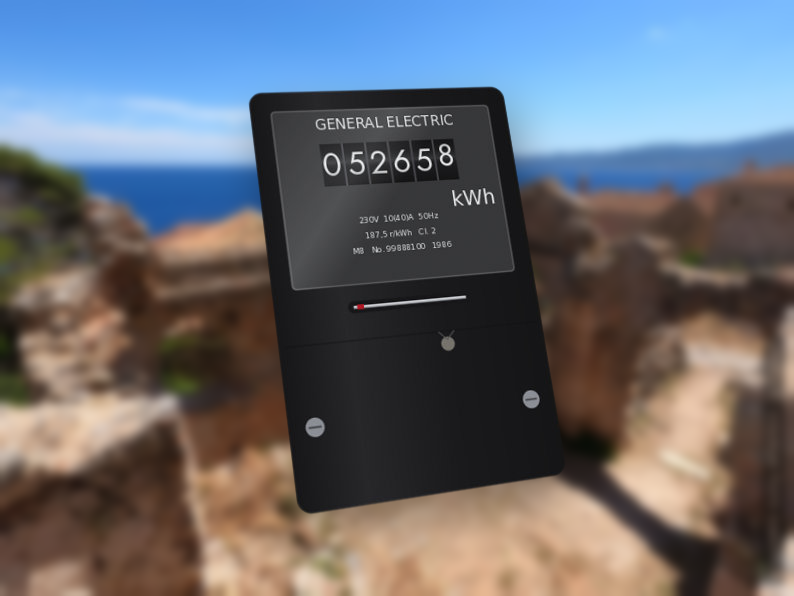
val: kWh 52658
